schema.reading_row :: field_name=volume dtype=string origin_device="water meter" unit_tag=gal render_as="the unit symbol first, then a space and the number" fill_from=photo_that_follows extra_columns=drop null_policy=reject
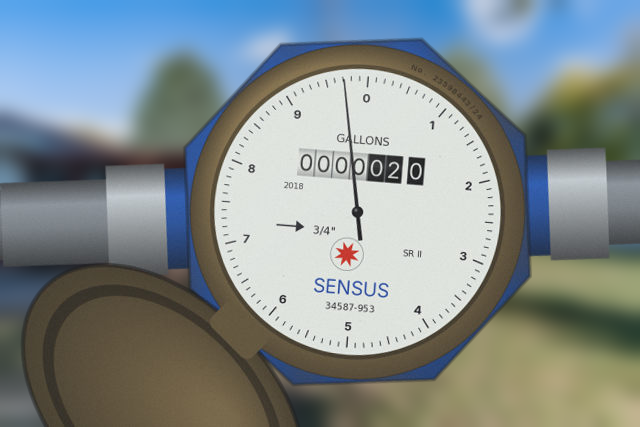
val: gal 19.7
